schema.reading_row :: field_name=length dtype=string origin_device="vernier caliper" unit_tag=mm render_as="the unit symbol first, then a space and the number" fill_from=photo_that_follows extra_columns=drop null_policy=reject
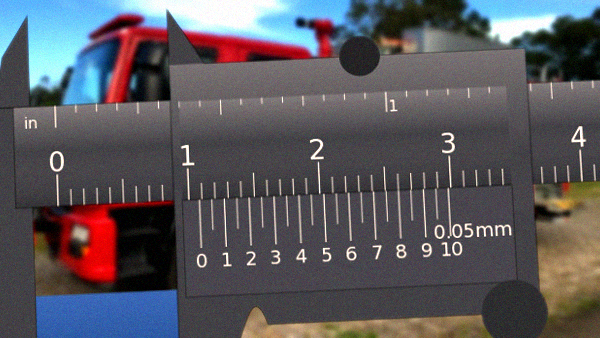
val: mm 10.8
